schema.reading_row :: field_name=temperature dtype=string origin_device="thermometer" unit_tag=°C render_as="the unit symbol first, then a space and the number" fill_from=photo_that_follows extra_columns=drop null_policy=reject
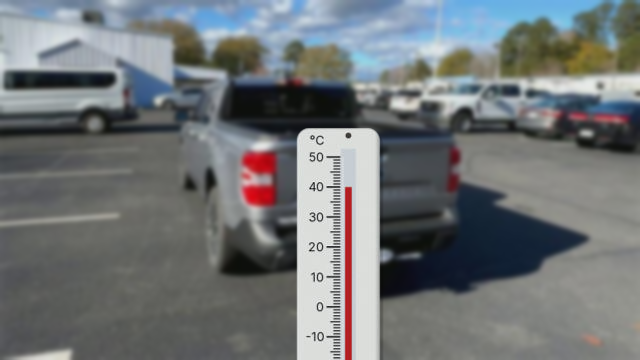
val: °C 40
